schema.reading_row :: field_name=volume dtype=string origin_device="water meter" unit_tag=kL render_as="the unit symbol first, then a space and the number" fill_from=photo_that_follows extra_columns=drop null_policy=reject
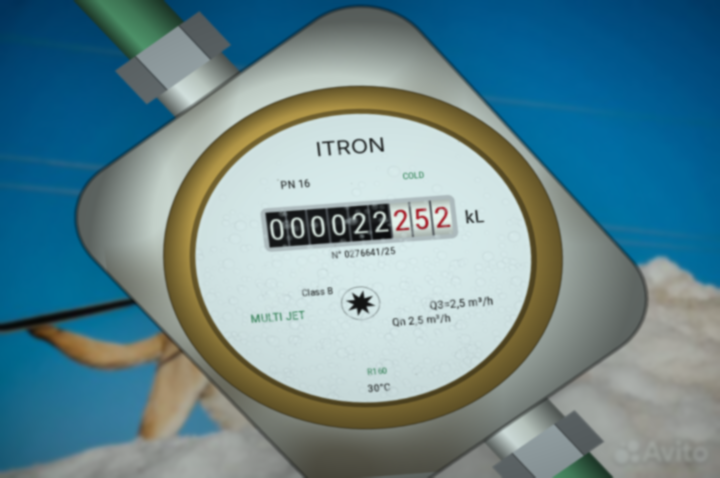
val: kL 22.252
